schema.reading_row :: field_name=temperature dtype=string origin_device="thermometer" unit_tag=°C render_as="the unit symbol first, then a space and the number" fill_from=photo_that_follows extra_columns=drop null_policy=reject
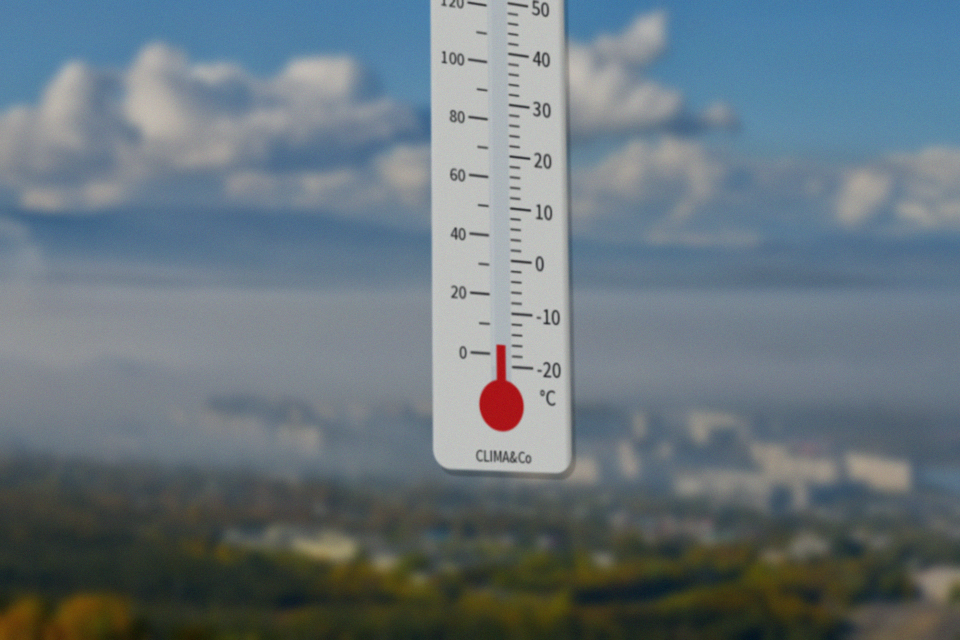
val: °C -16
